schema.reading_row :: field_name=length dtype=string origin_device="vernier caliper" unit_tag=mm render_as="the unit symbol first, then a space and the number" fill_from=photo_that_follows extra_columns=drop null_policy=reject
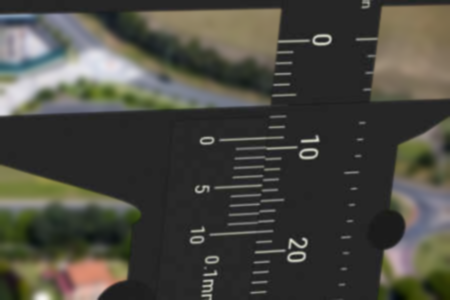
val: mm 9.0
